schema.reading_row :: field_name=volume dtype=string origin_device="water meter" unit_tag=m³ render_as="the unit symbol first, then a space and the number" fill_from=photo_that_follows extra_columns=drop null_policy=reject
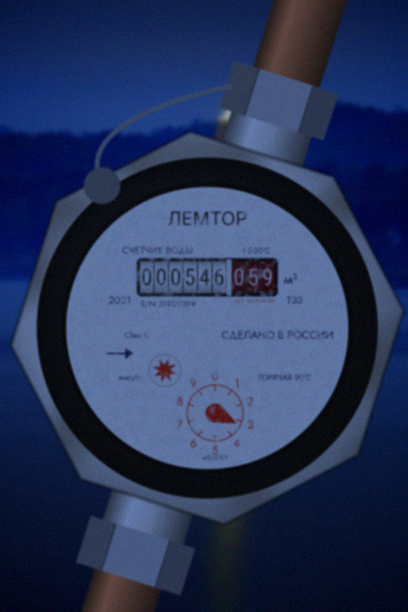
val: m³ 546.0593
